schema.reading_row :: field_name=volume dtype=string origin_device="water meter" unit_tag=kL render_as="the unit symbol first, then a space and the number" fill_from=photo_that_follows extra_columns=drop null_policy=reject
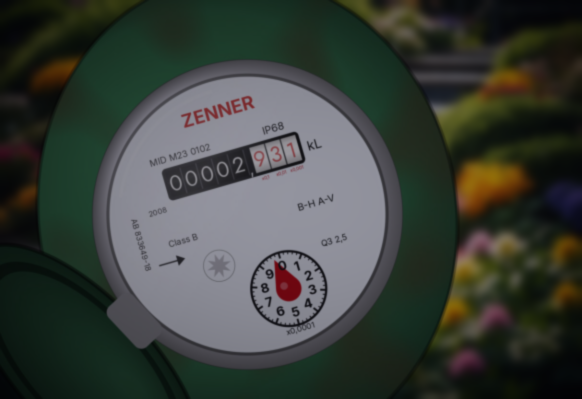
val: kL 2.9309
